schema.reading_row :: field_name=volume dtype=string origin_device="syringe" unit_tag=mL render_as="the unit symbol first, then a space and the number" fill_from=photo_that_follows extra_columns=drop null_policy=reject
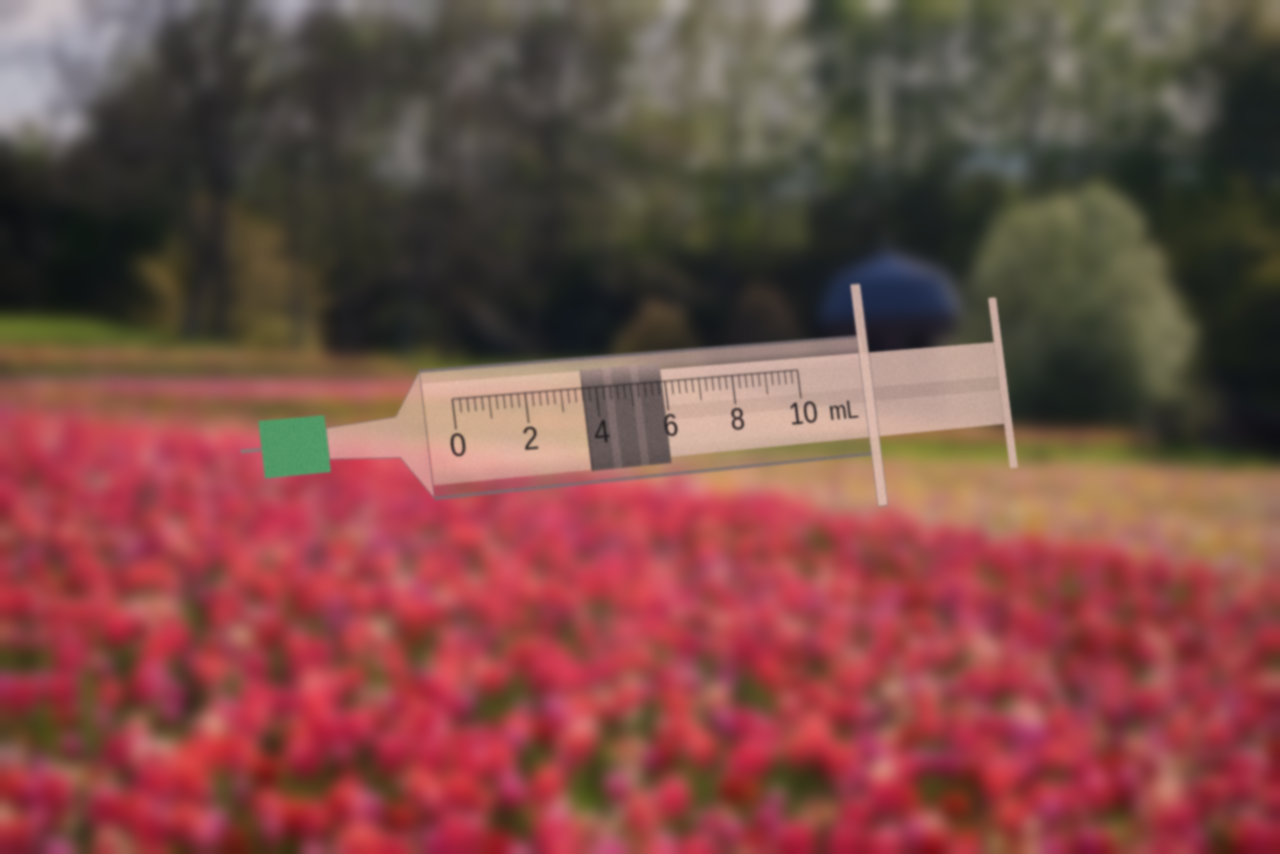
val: mL 3.6
